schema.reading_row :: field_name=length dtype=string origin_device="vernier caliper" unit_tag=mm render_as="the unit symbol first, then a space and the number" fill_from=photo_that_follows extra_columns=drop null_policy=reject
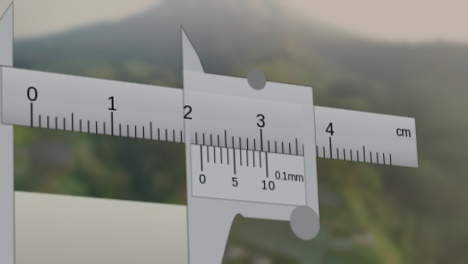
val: mm 21.6
